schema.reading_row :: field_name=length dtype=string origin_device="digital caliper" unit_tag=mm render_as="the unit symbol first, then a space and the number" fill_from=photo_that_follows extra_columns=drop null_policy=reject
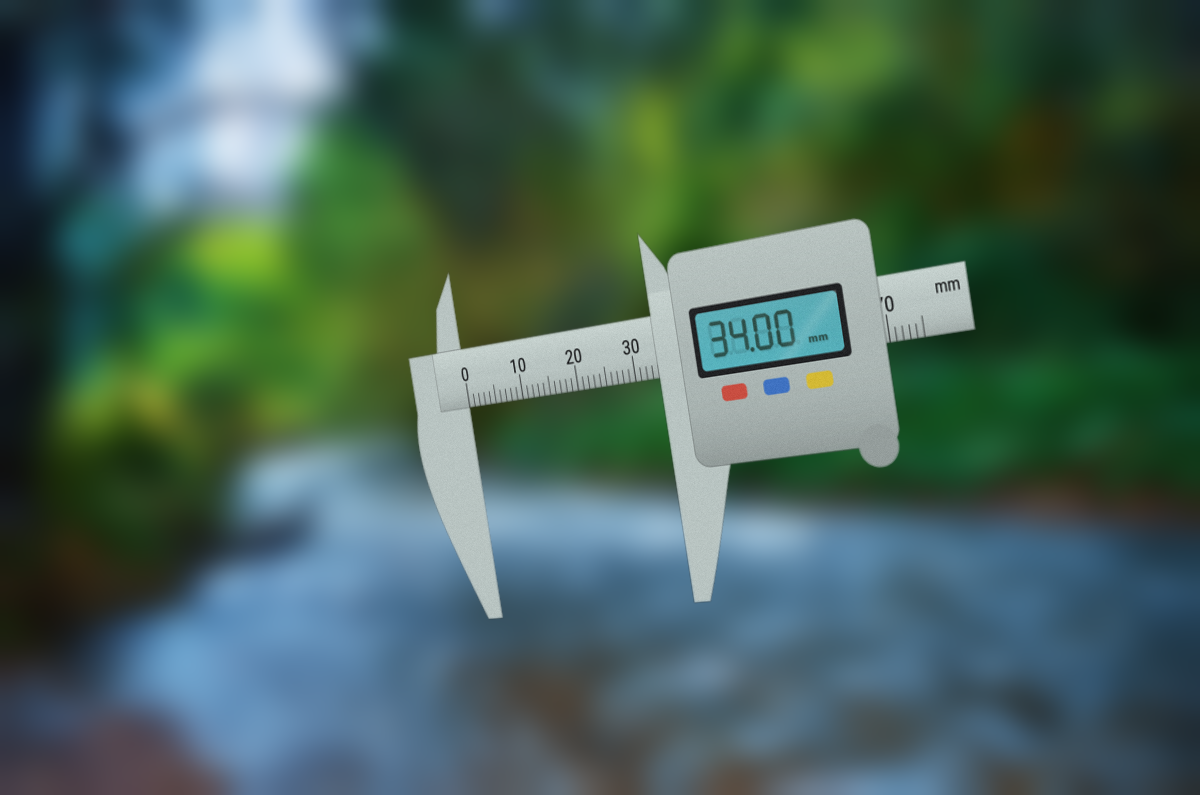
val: mm 34.00
